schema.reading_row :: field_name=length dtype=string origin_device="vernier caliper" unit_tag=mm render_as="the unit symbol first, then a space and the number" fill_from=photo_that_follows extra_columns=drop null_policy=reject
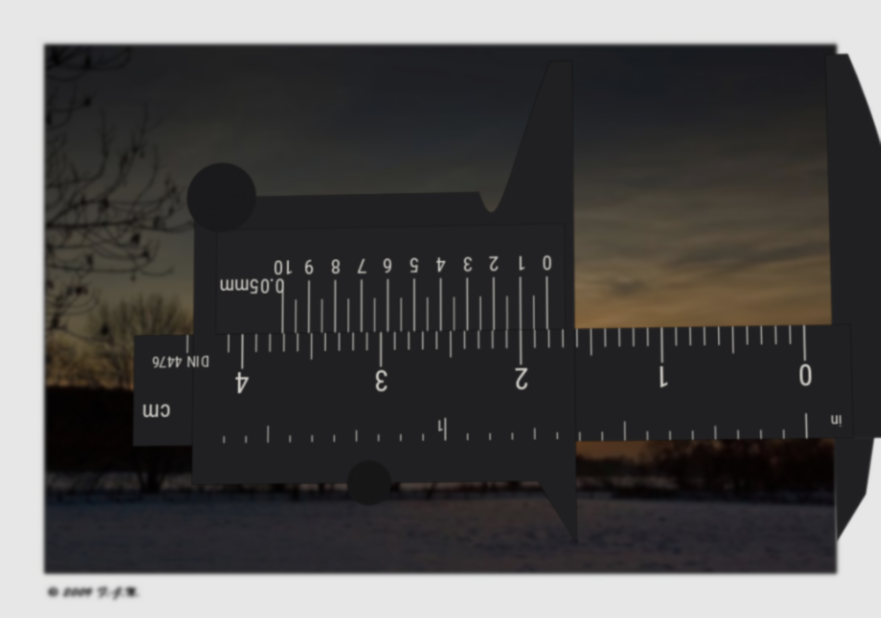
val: mm 18.1
